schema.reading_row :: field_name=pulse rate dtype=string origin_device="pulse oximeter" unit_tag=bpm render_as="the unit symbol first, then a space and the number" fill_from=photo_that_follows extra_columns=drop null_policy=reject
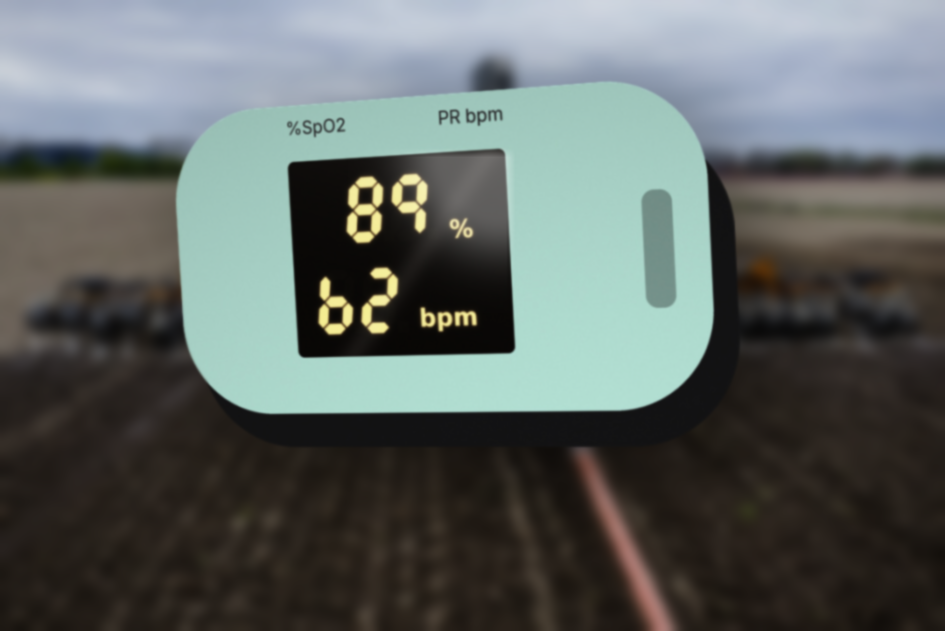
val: bpm 62
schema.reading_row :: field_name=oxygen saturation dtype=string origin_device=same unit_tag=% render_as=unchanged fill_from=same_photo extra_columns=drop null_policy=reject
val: % 89
